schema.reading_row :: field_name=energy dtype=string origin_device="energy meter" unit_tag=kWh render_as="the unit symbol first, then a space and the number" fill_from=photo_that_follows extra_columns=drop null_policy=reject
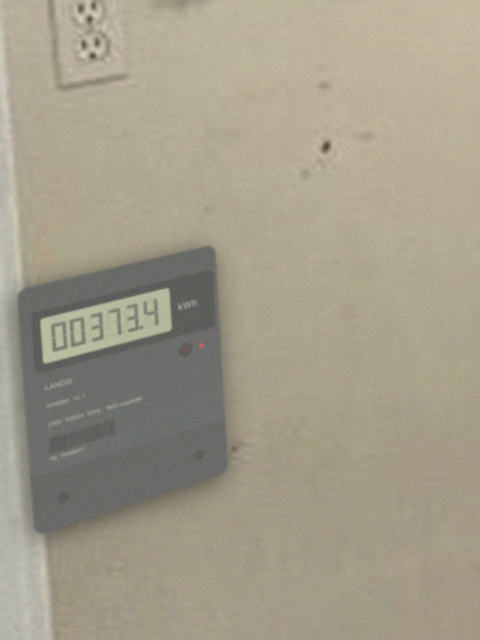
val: kWh 373.4
